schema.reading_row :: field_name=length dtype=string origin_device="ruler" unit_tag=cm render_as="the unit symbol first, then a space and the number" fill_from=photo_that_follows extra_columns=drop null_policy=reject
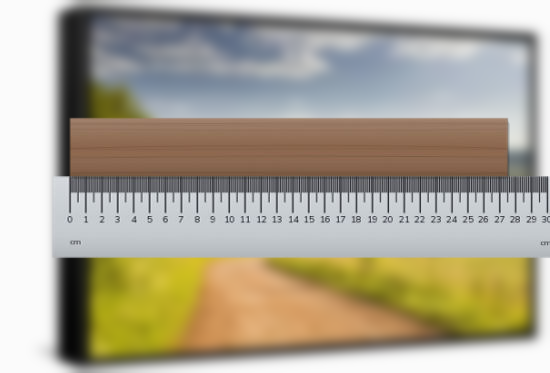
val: cm 27.5
